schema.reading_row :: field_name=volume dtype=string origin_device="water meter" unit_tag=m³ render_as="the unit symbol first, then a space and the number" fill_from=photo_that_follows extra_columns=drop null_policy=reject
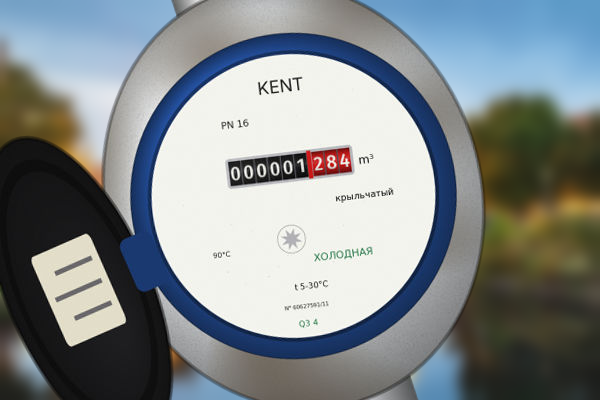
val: m³ 1.284
